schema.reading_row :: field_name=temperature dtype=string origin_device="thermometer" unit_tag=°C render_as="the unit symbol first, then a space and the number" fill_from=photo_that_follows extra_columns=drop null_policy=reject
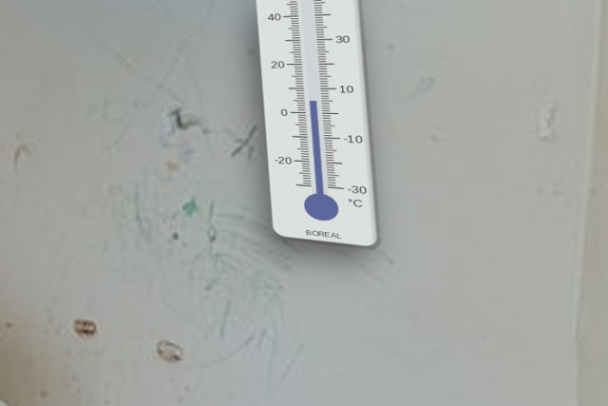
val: °C 5
